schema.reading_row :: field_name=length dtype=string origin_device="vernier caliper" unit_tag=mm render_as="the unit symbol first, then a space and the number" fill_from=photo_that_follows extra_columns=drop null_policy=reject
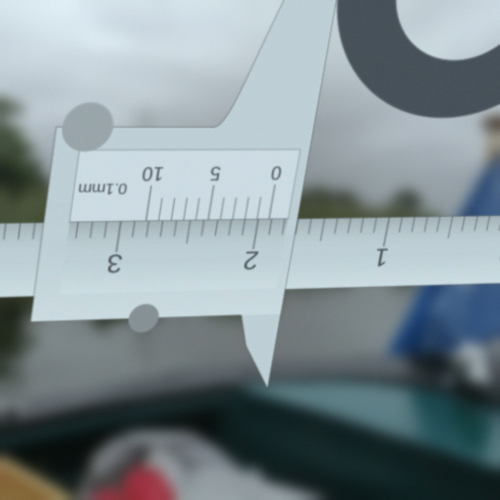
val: mm 19.2
